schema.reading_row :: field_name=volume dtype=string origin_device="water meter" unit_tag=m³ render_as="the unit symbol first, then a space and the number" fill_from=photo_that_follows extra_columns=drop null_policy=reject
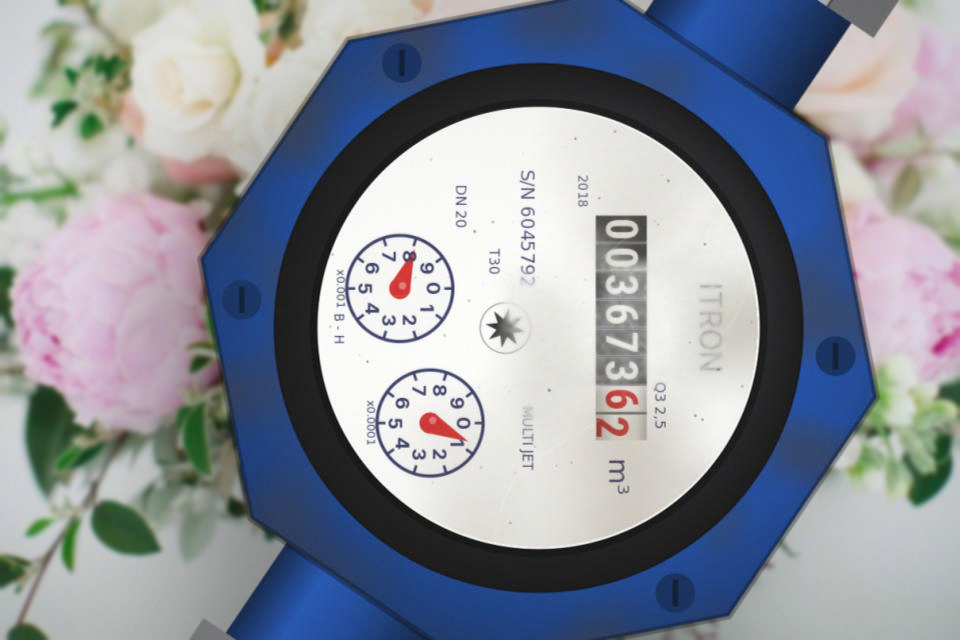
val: m³ 3673.6180
